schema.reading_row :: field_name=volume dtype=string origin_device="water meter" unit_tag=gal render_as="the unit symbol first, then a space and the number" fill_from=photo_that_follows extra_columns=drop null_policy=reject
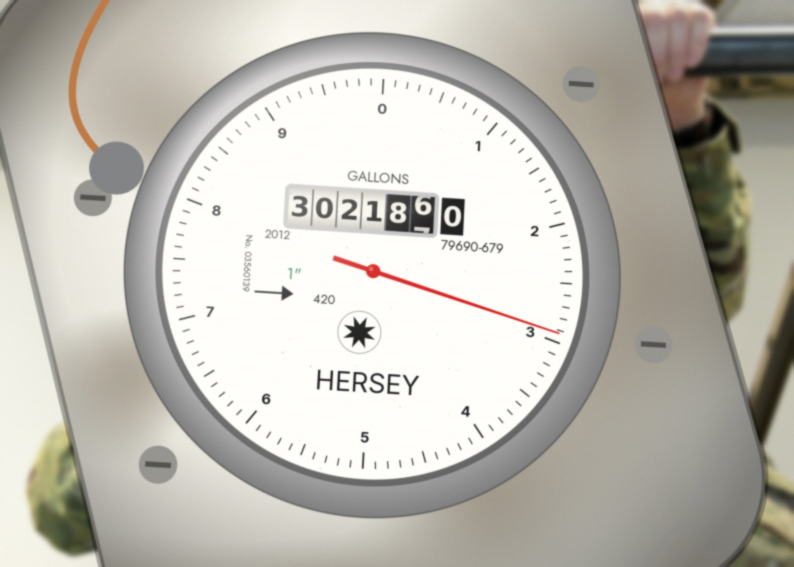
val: gal 3021862.9
